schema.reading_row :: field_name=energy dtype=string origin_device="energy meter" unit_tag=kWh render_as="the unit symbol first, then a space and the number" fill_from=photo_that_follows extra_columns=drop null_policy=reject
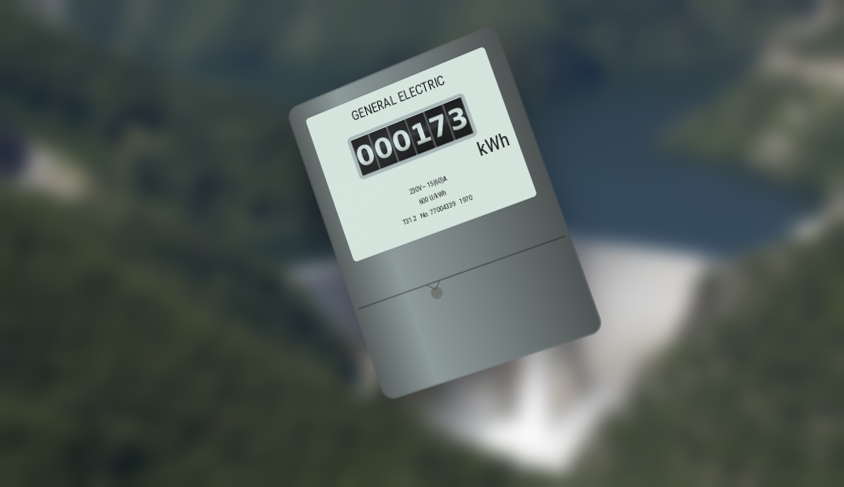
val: kWh 173
